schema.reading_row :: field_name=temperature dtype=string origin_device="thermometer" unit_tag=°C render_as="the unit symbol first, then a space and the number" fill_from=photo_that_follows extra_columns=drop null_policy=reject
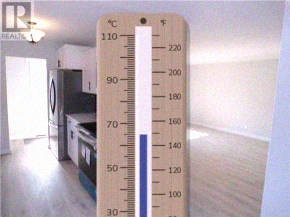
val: °C 65
